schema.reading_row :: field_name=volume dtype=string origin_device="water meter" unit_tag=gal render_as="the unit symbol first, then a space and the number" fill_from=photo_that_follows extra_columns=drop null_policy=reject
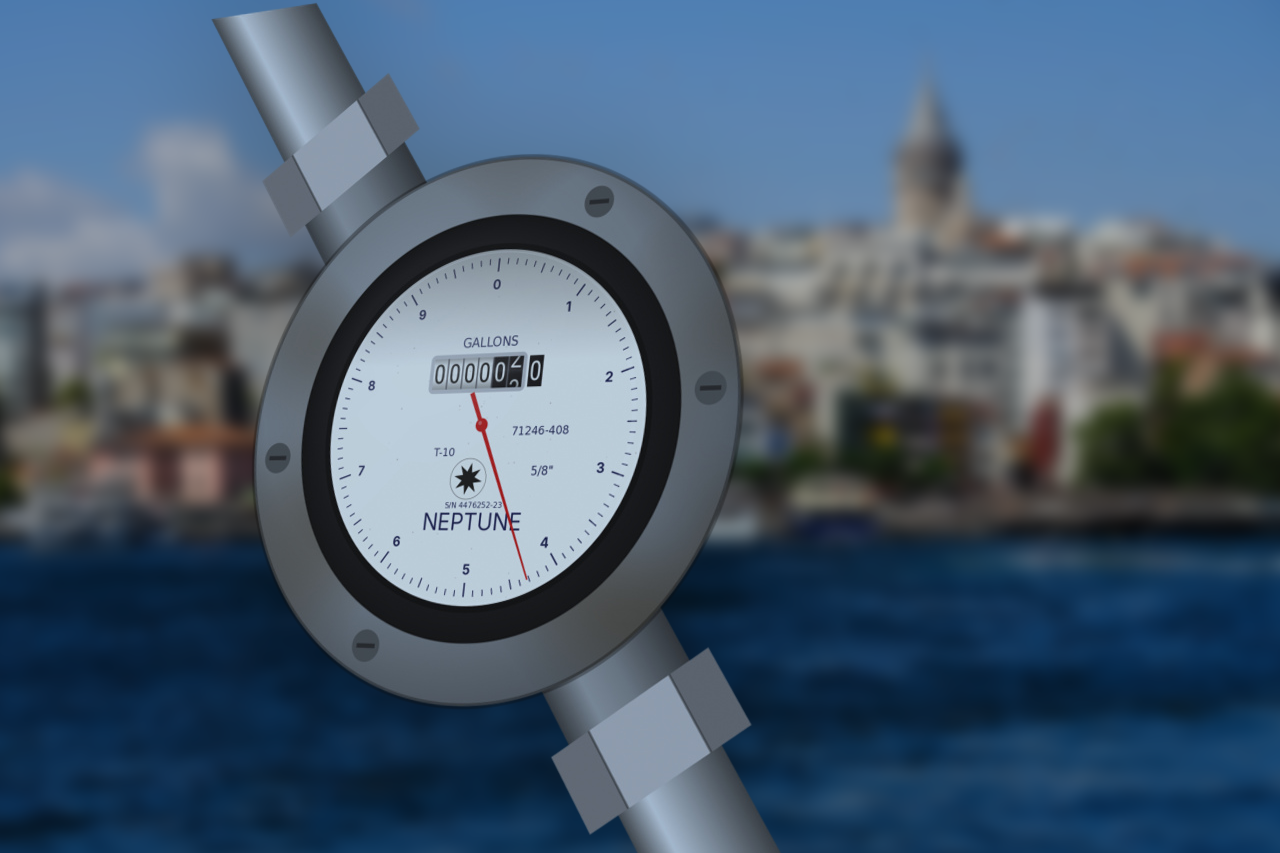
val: gal 24.3
